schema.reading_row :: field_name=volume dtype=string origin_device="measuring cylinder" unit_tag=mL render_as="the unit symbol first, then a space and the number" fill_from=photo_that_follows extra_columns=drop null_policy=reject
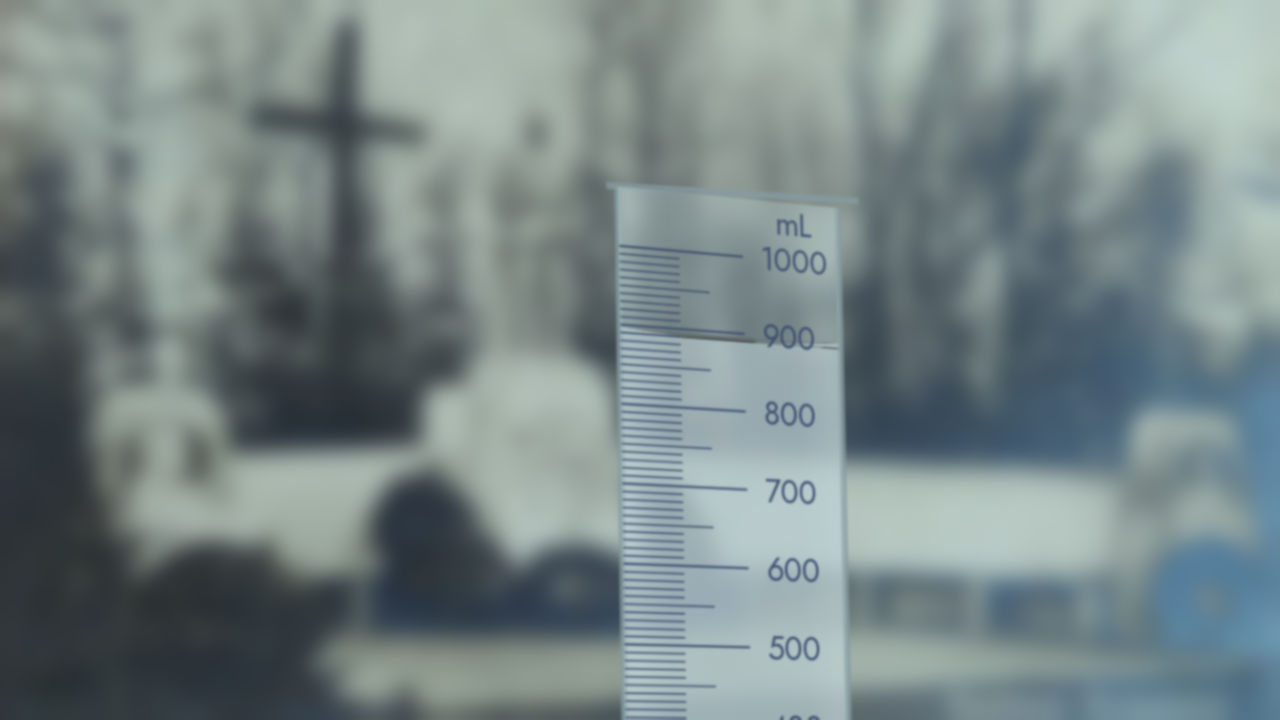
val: mL 890
